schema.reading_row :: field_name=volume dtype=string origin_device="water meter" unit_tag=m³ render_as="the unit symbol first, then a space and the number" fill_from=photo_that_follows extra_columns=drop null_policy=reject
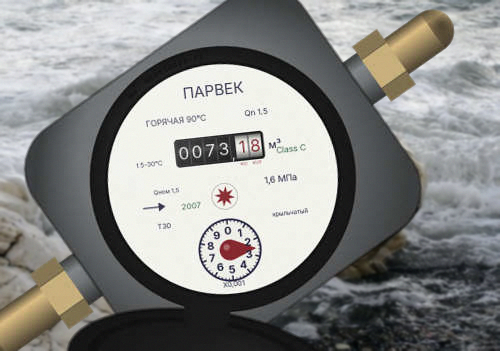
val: m³ 73.182
